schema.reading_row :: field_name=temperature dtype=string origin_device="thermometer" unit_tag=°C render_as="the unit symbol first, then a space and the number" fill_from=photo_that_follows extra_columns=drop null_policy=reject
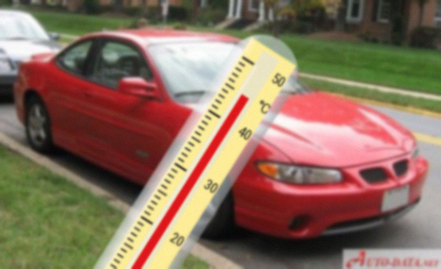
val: °C 45
